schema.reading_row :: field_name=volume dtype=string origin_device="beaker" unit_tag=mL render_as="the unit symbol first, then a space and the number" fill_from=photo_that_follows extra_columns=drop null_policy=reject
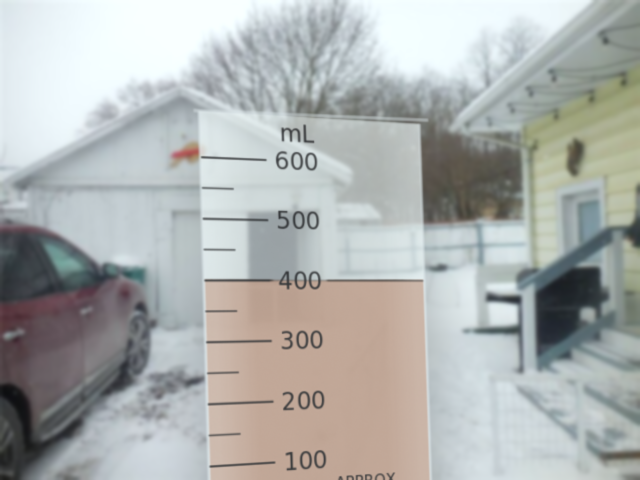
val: mL 400
